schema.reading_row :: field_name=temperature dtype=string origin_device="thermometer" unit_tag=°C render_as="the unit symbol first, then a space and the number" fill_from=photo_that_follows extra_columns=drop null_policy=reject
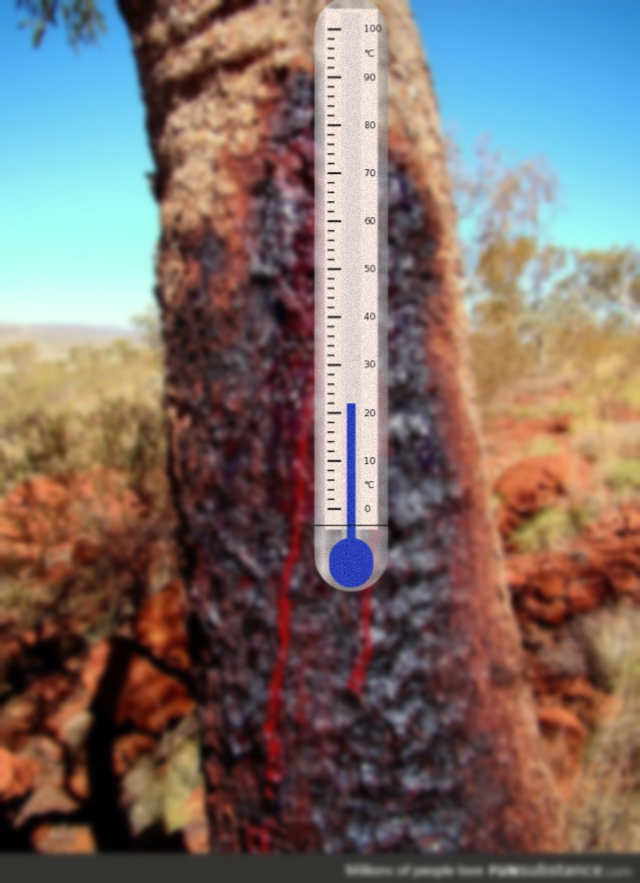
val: °C 22
